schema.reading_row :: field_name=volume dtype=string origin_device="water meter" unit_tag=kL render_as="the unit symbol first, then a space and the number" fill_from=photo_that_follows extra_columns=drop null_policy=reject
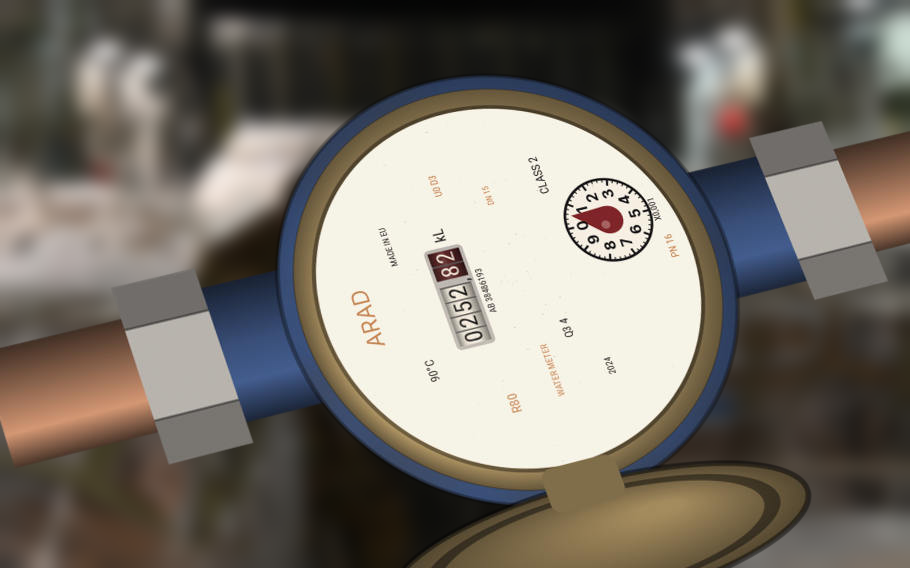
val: kL 252.820
